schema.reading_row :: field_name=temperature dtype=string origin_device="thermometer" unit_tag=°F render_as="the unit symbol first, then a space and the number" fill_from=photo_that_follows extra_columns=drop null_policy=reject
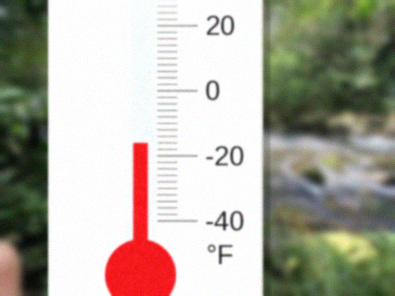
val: °F -16
